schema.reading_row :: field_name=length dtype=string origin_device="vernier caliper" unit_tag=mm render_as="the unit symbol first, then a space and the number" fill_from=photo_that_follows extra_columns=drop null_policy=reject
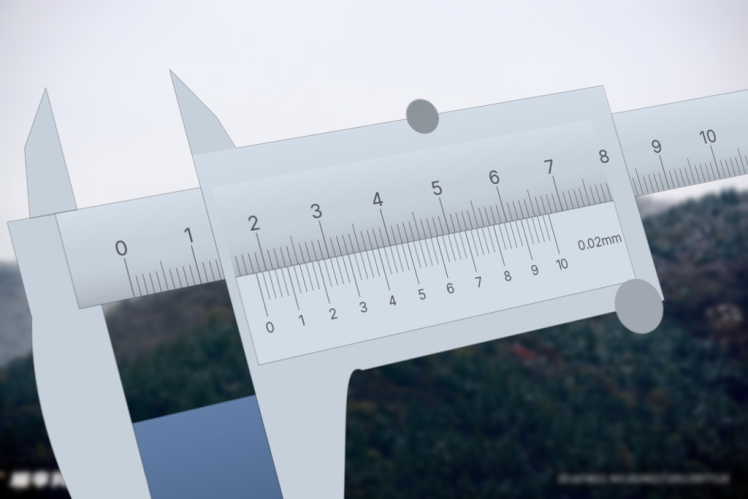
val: mm 18.4
